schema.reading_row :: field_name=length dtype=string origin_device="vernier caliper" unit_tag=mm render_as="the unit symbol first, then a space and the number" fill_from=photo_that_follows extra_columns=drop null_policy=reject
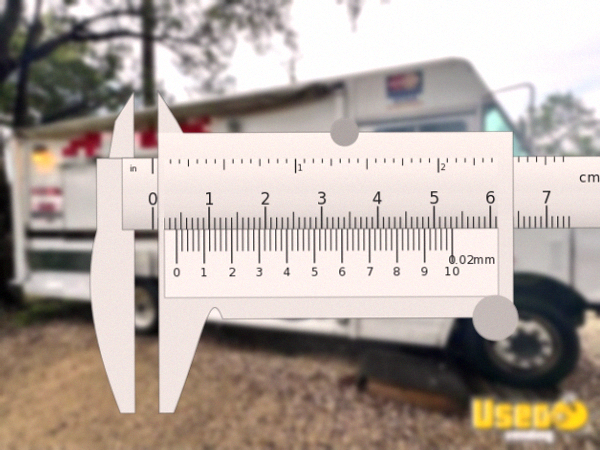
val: mm 4.2
